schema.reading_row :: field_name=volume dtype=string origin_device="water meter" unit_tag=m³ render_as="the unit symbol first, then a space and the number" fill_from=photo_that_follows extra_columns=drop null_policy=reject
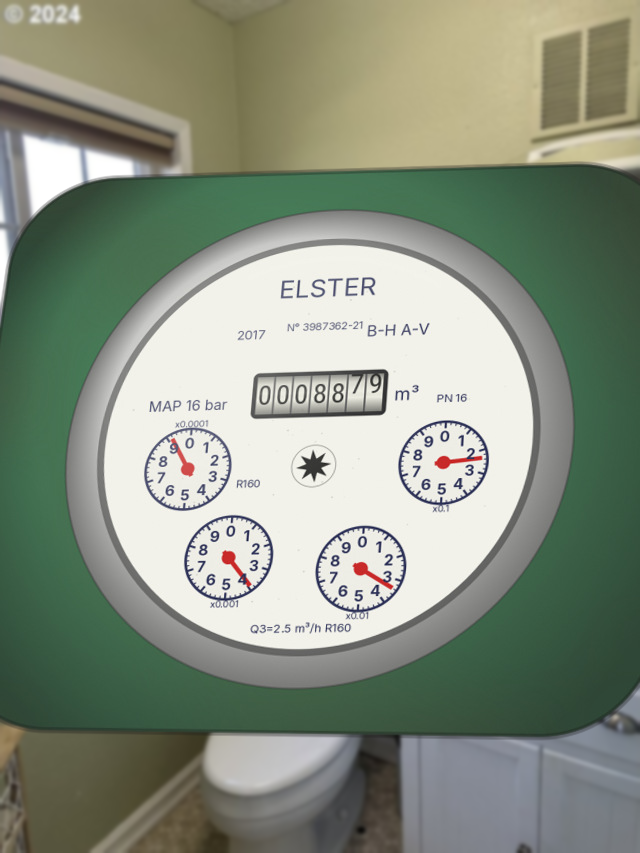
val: m³ 8879.2339
